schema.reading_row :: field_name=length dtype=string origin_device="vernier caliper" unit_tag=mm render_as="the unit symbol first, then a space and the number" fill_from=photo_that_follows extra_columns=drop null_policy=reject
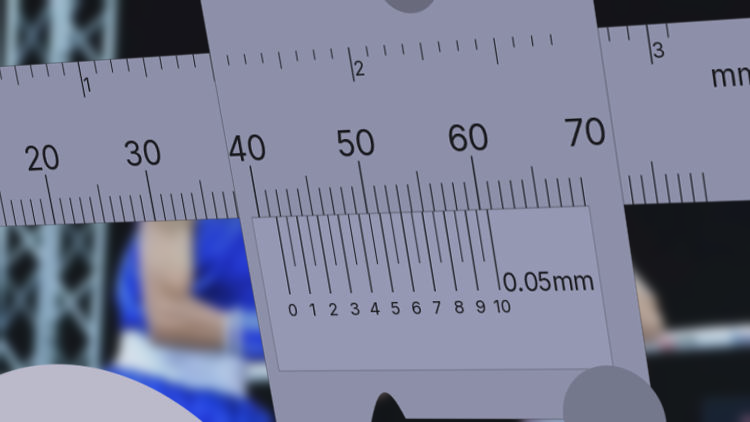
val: mm 41.6
